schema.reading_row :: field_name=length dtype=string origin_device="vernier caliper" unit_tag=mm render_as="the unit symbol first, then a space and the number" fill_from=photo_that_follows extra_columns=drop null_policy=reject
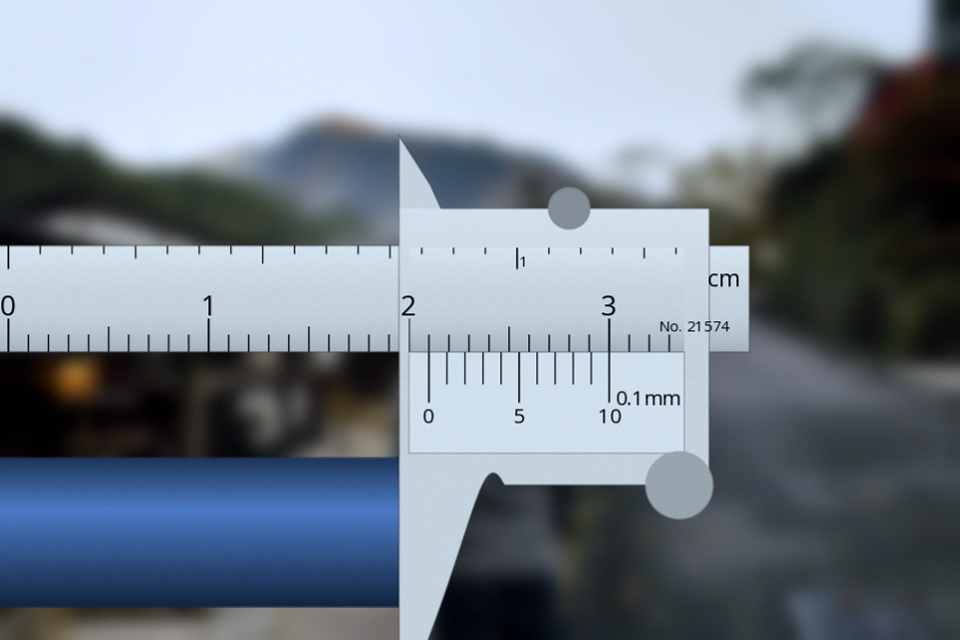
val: mm 21.0
